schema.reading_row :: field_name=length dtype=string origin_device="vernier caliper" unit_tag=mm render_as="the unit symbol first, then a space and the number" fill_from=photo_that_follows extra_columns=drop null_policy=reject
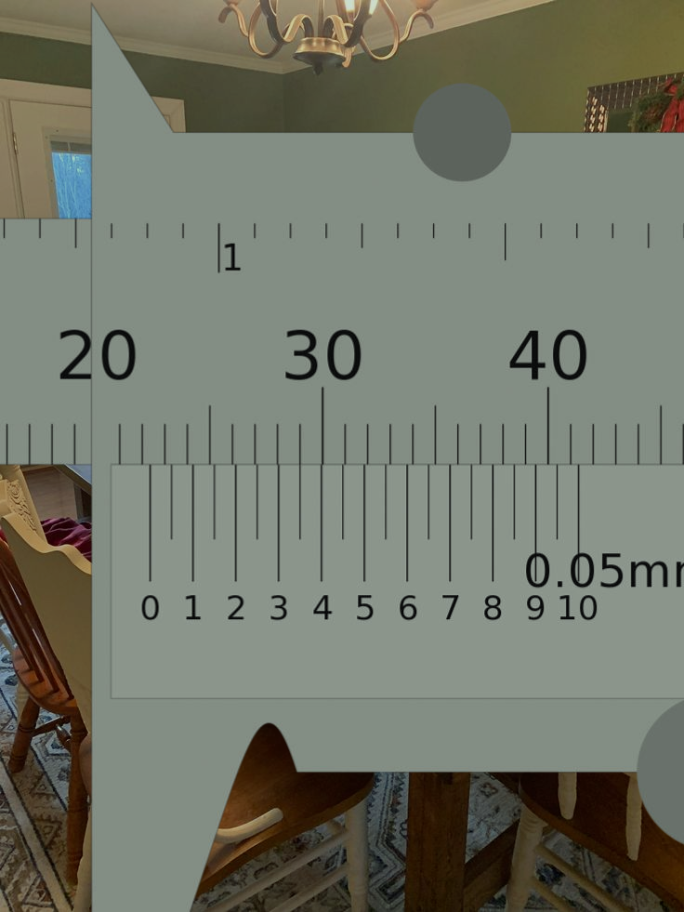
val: mm 22.35
